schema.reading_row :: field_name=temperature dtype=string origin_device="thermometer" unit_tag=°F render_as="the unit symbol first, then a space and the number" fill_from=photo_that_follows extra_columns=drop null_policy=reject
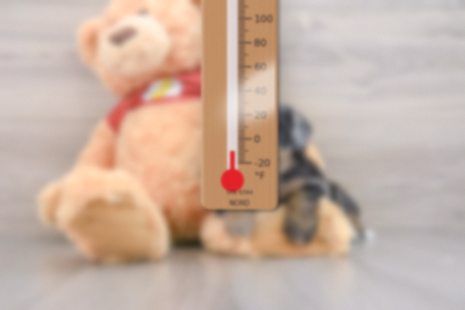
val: °F -10
